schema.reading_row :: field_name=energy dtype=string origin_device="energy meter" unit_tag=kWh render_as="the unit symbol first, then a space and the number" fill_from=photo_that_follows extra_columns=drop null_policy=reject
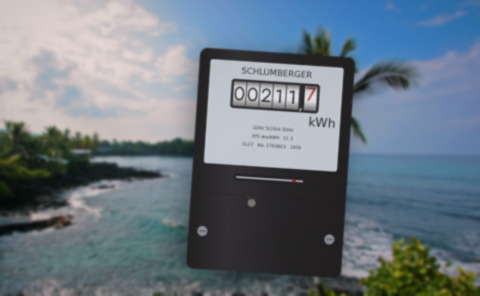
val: kWh 211.7
